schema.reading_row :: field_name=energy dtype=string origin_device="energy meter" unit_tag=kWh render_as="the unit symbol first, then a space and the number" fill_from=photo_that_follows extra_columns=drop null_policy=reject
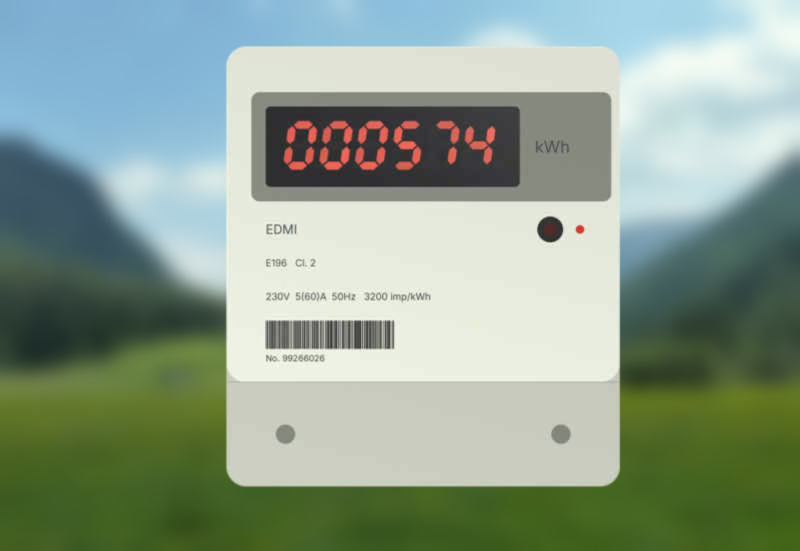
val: kWh 574
